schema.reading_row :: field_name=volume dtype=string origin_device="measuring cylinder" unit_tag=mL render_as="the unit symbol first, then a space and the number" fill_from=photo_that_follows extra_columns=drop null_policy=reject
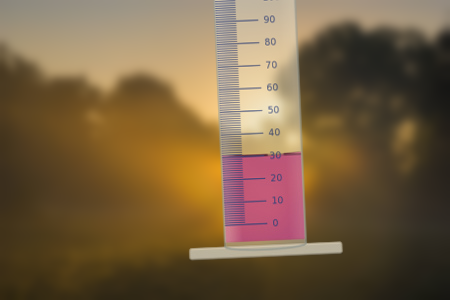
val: mL 30
